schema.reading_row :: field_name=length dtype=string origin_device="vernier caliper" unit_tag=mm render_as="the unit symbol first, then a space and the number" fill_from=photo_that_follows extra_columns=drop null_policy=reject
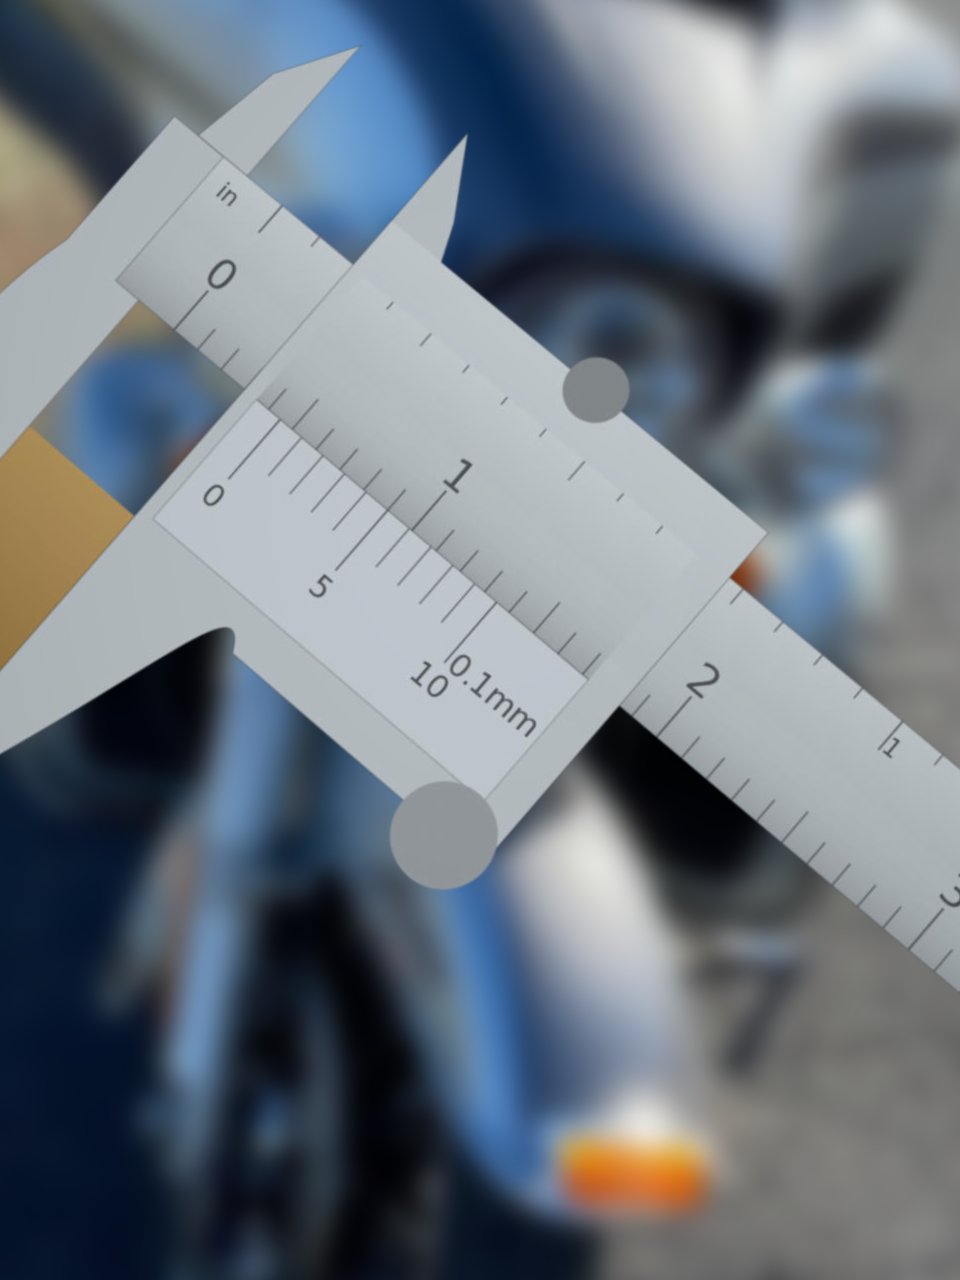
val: mm 4.5
